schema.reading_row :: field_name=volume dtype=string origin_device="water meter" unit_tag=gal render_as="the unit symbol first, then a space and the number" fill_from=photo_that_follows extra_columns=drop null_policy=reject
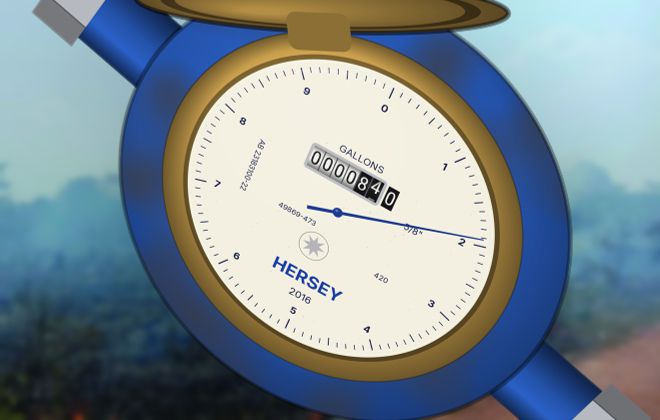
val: gal 841.9
